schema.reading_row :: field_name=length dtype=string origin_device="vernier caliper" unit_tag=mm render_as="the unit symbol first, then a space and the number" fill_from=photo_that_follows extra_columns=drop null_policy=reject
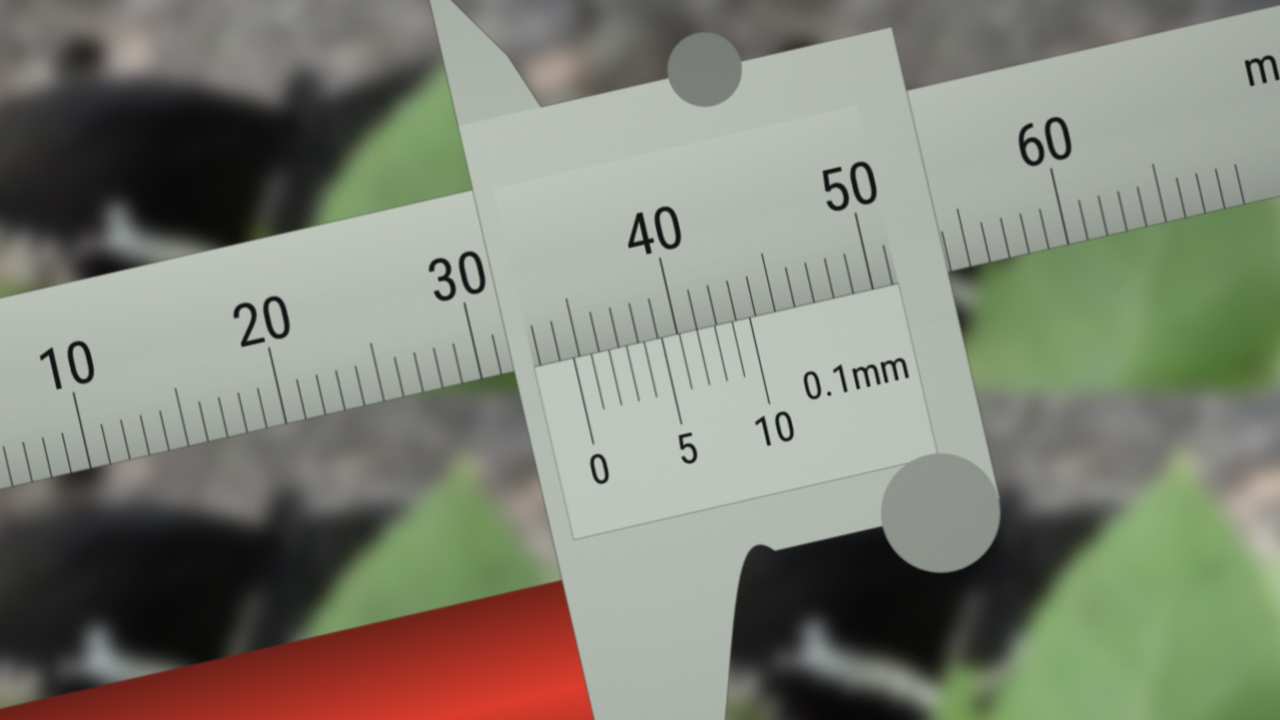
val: mm 34.7
